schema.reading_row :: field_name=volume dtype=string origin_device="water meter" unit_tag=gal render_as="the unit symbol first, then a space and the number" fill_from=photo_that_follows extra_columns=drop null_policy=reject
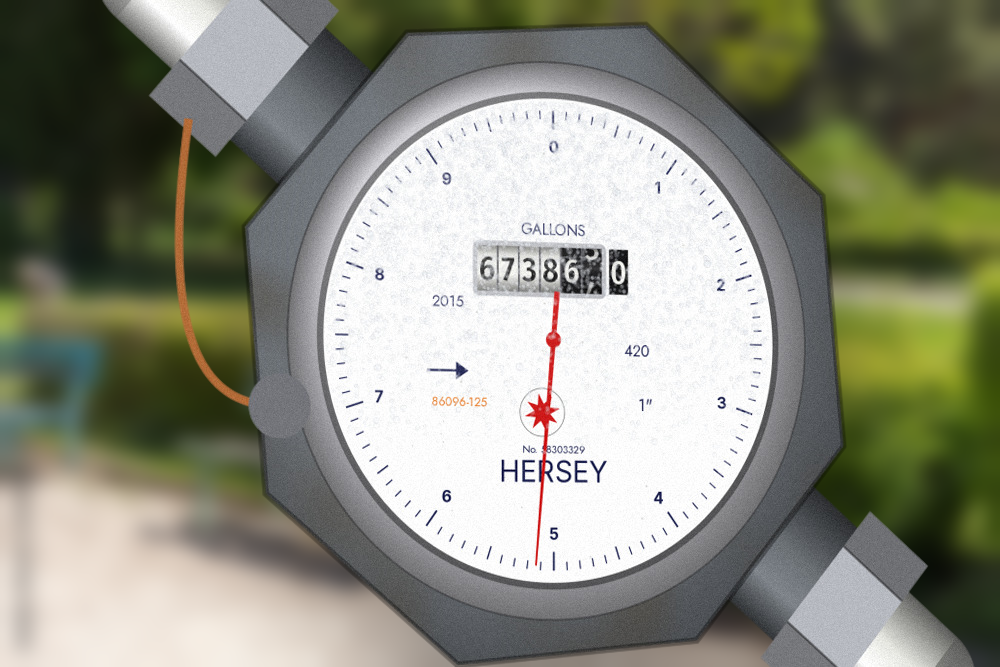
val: gal 6738635.1
